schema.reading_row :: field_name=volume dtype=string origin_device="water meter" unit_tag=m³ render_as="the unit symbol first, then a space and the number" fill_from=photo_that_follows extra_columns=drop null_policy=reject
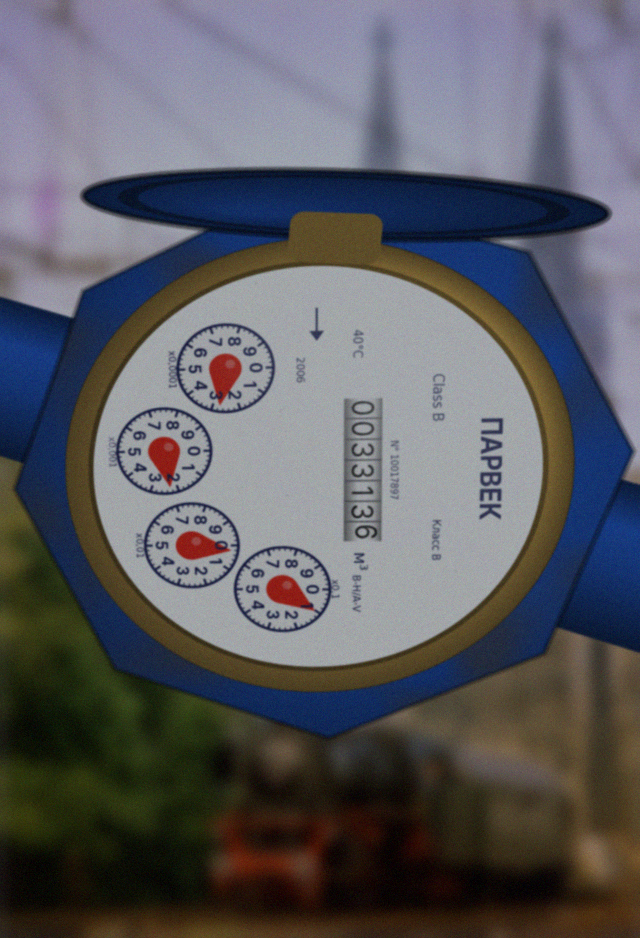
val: m³ 33136.1022
